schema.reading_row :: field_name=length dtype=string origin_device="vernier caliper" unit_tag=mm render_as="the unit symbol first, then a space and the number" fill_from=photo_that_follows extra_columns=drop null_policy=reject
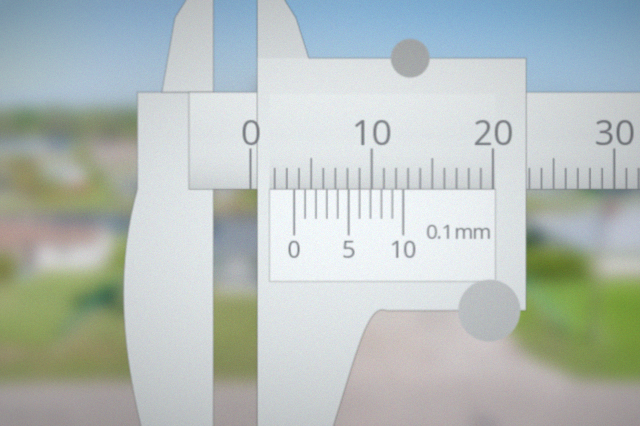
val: mm 3.6
